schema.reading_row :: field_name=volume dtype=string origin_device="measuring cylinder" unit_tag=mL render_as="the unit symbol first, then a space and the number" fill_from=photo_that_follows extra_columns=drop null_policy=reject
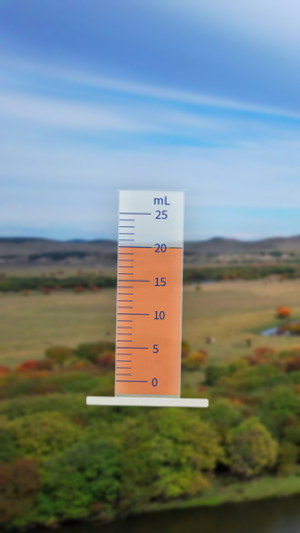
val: mL 20
